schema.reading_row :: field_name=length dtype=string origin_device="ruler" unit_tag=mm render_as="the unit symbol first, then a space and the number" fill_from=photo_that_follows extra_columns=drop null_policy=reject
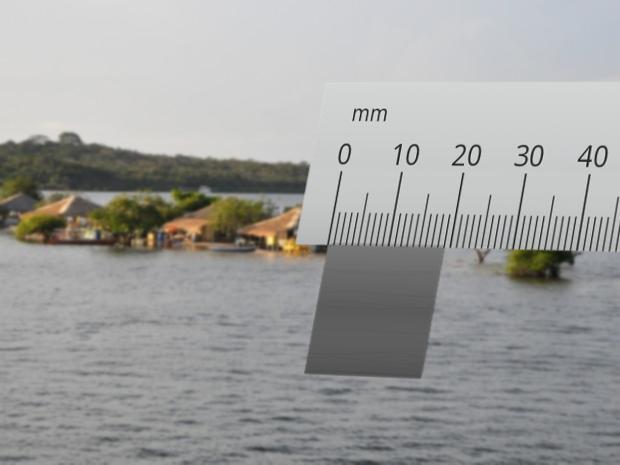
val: mm 19
